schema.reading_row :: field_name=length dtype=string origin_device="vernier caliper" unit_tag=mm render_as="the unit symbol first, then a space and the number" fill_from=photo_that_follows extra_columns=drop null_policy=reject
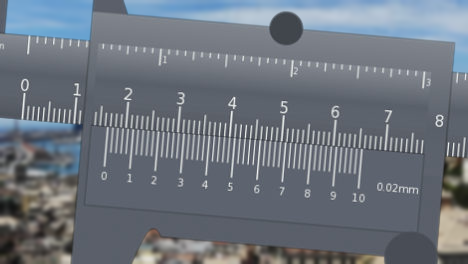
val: mm 16.5
